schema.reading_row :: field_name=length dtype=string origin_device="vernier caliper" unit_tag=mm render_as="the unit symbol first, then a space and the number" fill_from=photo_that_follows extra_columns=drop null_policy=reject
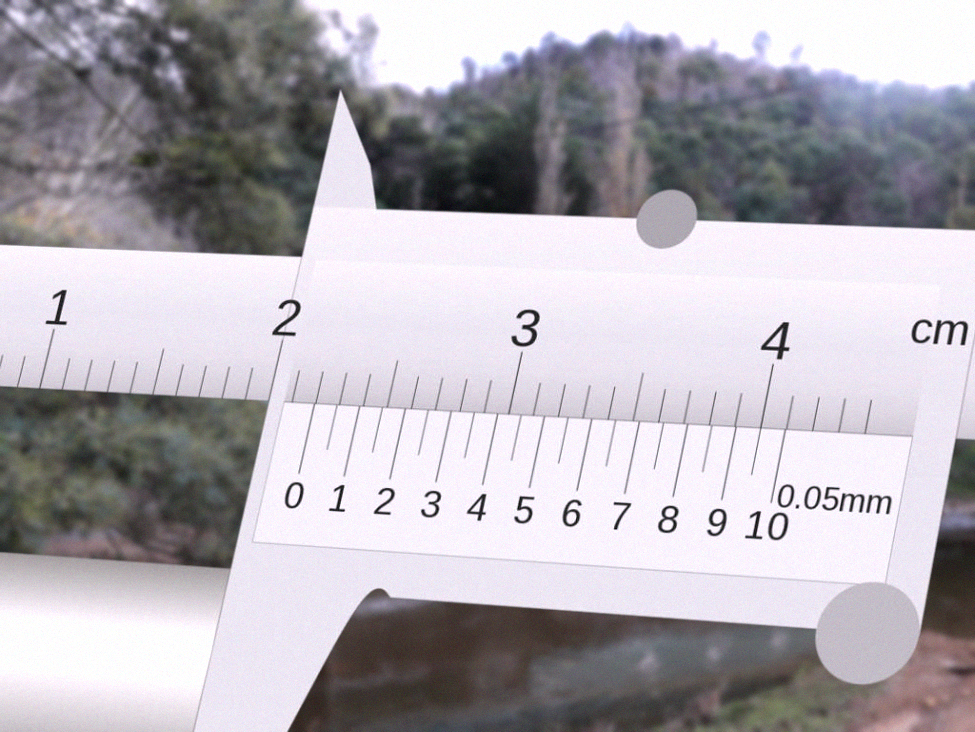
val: mm 21.95
